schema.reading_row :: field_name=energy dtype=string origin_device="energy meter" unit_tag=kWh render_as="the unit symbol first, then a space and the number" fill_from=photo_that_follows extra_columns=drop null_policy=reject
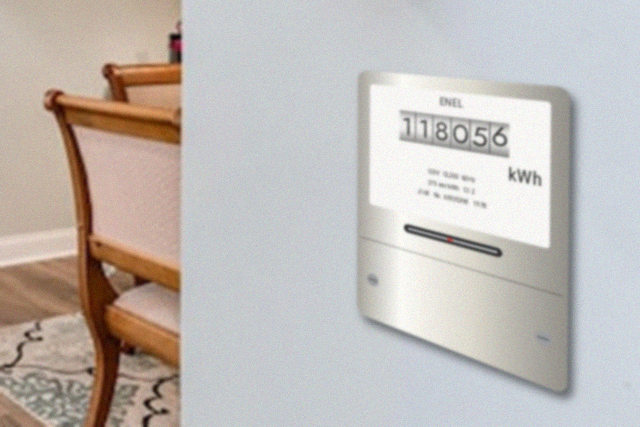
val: kWh 118056
